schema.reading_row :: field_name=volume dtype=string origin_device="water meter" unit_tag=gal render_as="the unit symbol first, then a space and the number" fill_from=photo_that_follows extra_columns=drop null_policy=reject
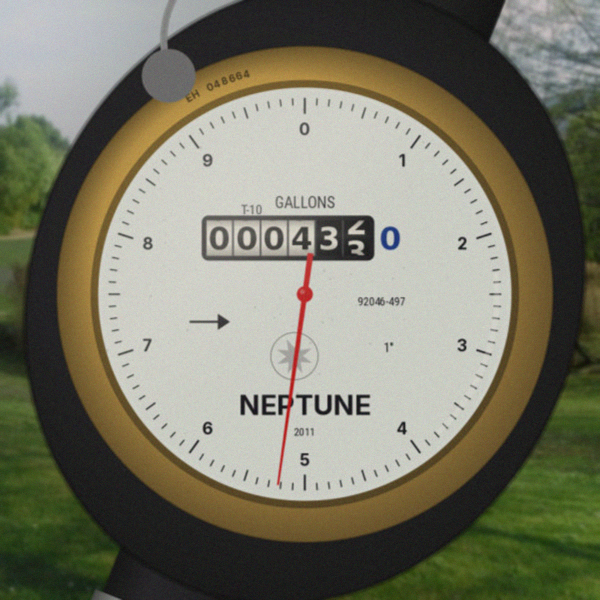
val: gal 4325.2
